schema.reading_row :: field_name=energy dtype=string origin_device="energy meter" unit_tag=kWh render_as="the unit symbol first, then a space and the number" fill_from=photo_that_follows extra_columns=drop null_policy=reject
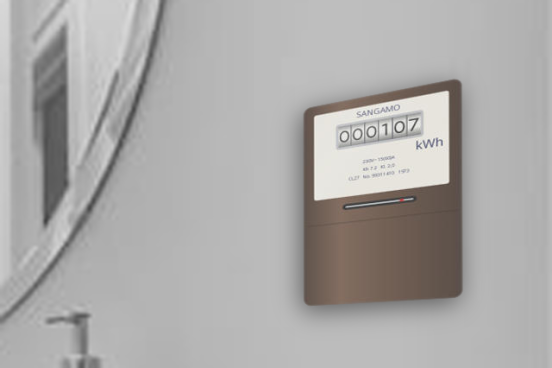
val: kWh 107
